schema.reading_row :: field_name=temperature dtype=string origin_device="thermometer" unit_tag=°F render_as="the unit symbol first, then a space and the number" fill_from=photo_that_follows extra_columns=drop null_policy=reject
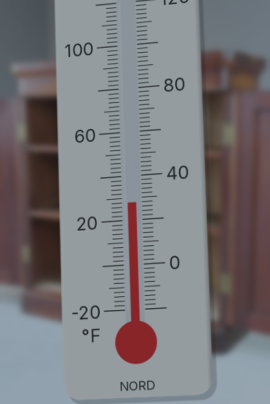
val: °F 28
